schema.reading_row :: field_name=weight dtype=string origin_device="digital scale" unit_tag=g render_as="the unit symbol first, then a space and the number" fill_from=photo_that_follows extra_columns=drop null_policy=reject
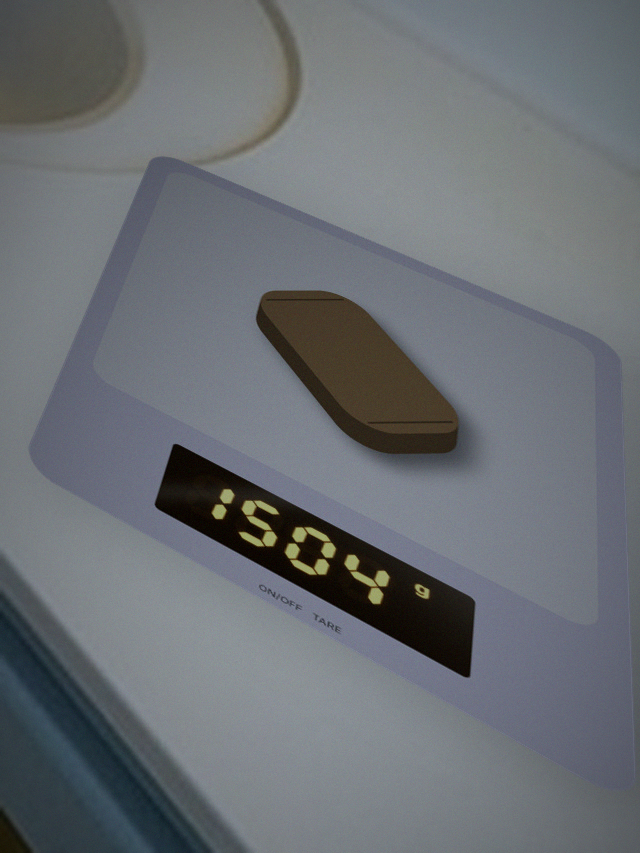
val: g 1504
